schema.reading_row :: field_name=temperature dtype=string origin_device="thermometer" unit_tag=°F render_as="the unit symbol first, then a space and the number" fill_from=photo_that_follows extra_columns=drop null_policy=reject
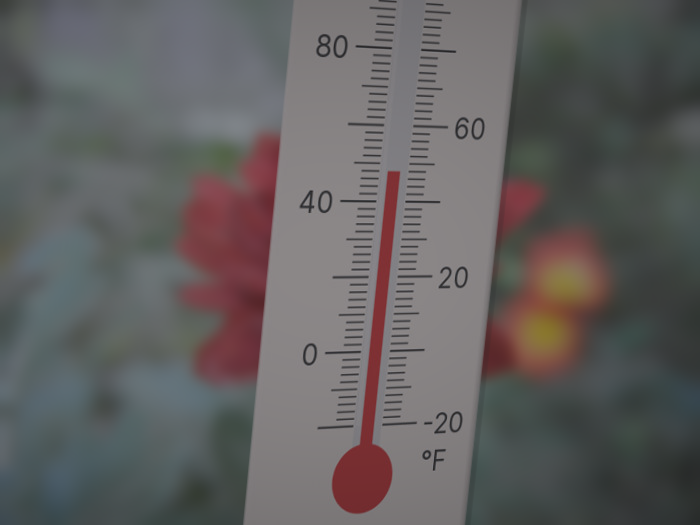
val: °F 48
